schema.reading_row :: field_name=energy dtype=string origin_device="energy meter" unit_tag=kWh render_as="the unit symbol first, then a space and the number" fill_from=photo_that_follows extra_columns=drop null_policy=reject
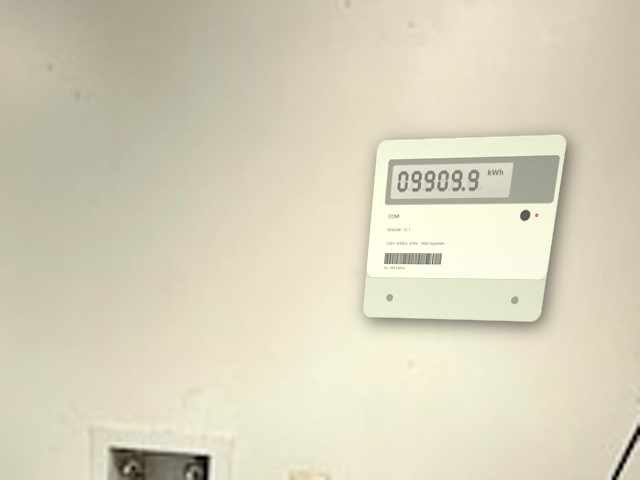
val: kWh 9909.9
